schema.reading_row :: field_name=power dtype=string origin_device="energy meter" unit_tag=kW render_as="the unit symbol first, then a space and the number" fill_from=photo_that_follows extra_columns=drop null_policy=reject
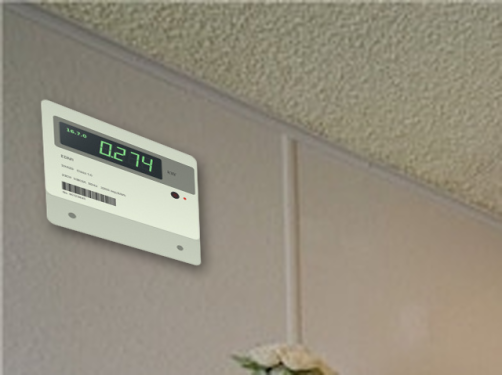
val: kW 0.274
